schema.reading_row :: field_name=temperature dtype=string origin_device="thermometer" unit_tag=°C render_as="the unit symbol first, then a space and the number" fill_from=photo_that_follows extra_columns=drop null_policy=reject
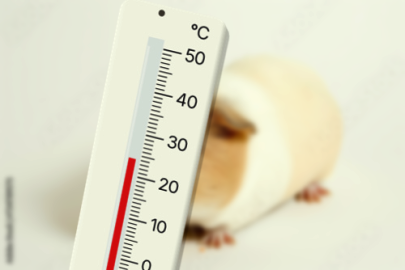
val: °C 24
